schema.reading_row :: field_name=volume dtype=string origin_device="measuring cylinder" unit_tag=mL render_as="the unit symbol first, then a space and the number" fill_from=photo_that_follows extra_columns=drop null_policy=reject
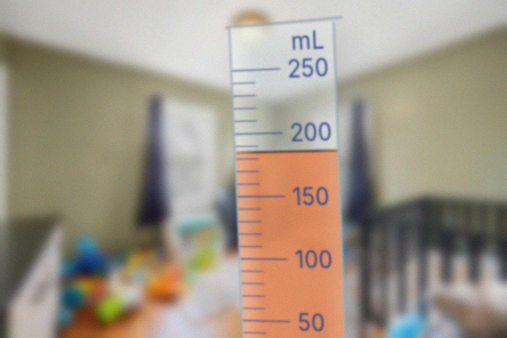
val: mL 185
